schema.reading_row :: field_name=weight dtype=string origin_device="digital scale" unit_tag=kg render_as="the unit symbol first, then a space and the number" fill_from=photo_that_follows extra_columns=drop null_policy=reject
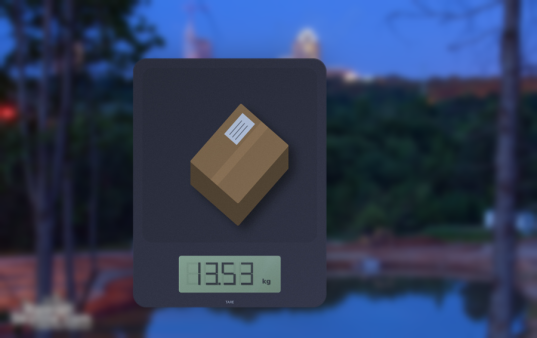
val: kg 13.53
